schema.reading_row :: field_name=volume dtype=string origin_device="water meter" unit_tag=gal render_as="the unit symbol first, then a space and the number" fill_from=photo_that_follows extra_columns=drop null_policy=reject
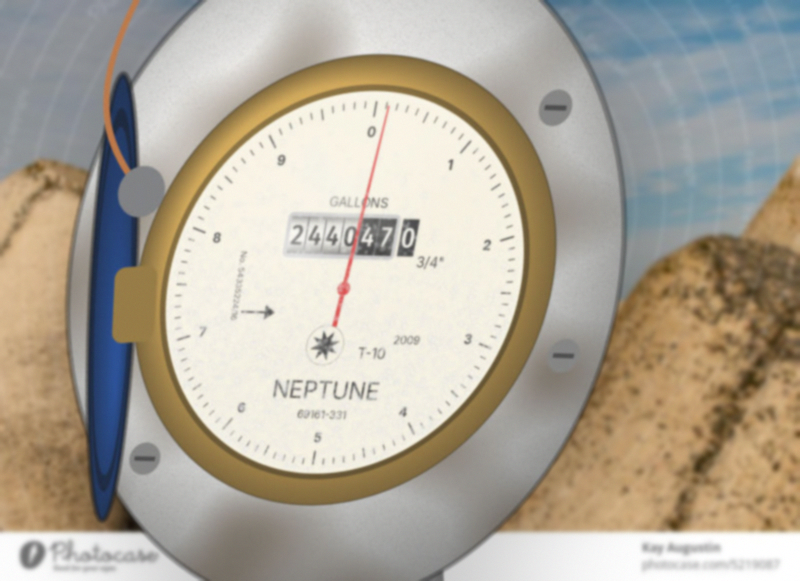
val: gal 2440470.1
